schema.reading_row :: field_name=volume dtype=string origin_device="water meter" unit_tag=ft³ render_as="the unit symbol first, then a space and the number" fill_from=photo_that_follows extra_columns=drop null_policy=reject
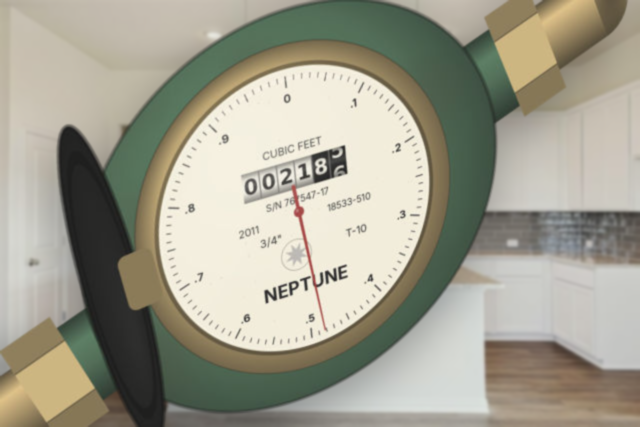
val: ft³ 2185.48
